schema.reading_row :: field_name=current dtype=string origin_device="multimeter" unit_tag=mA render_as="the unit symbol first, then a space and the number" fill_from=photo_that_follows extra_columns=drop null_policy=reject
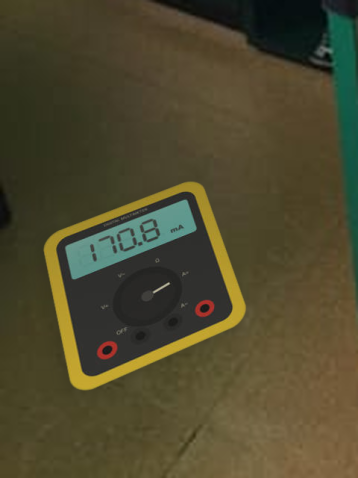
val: mA 170.8
